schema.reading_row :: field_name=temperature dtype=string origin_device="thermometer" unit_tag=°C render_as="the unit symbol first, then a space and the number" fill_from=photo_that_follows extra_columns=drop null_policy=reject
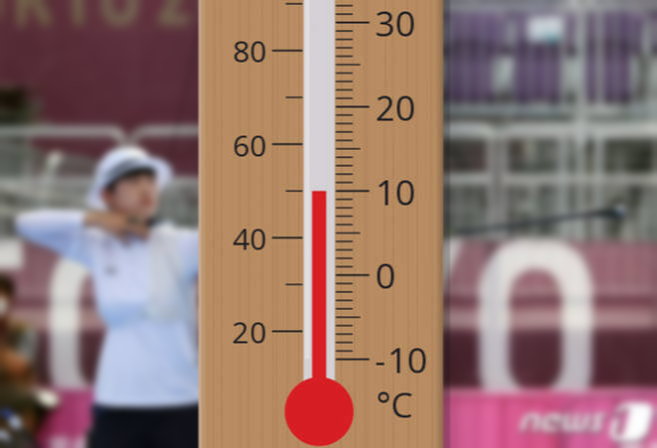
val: °C 10
